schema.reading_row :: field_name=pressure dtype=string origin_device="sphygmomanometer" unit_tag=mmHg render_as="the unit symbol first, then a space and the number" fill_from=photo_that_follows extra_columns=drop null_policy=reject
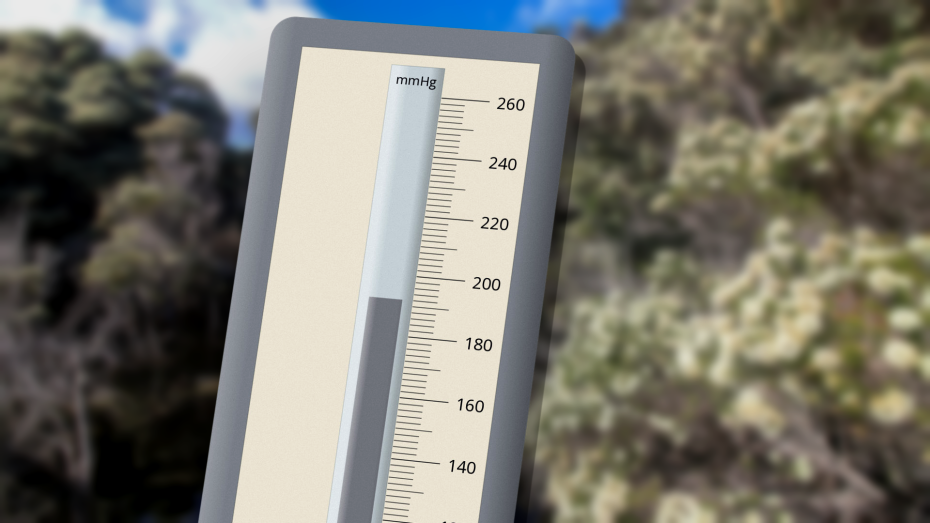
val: mmHg 192
